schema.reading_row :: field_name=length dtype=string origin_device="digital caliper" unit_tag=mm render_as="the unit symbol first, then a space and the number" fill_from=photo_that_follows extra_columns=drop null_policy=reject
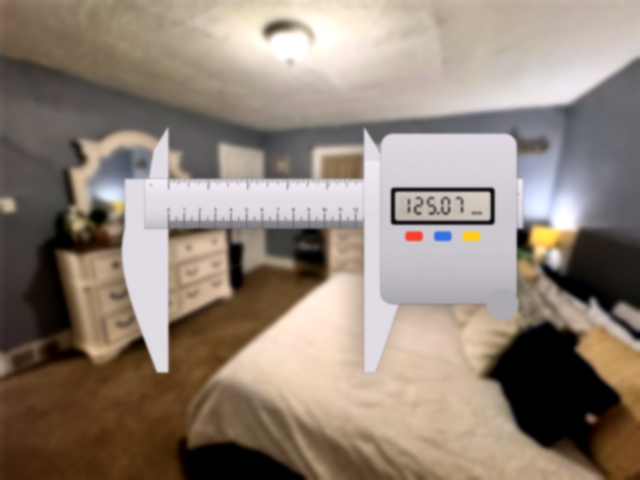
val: mm 125.07
